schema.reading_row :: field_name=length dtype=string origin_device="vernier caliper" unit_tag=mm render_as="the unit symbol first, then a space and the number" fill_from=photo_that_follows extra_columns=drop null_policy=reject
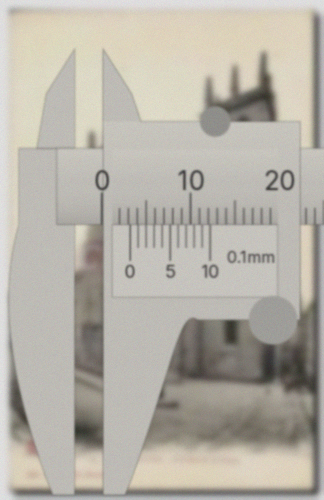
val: mm 3.2
